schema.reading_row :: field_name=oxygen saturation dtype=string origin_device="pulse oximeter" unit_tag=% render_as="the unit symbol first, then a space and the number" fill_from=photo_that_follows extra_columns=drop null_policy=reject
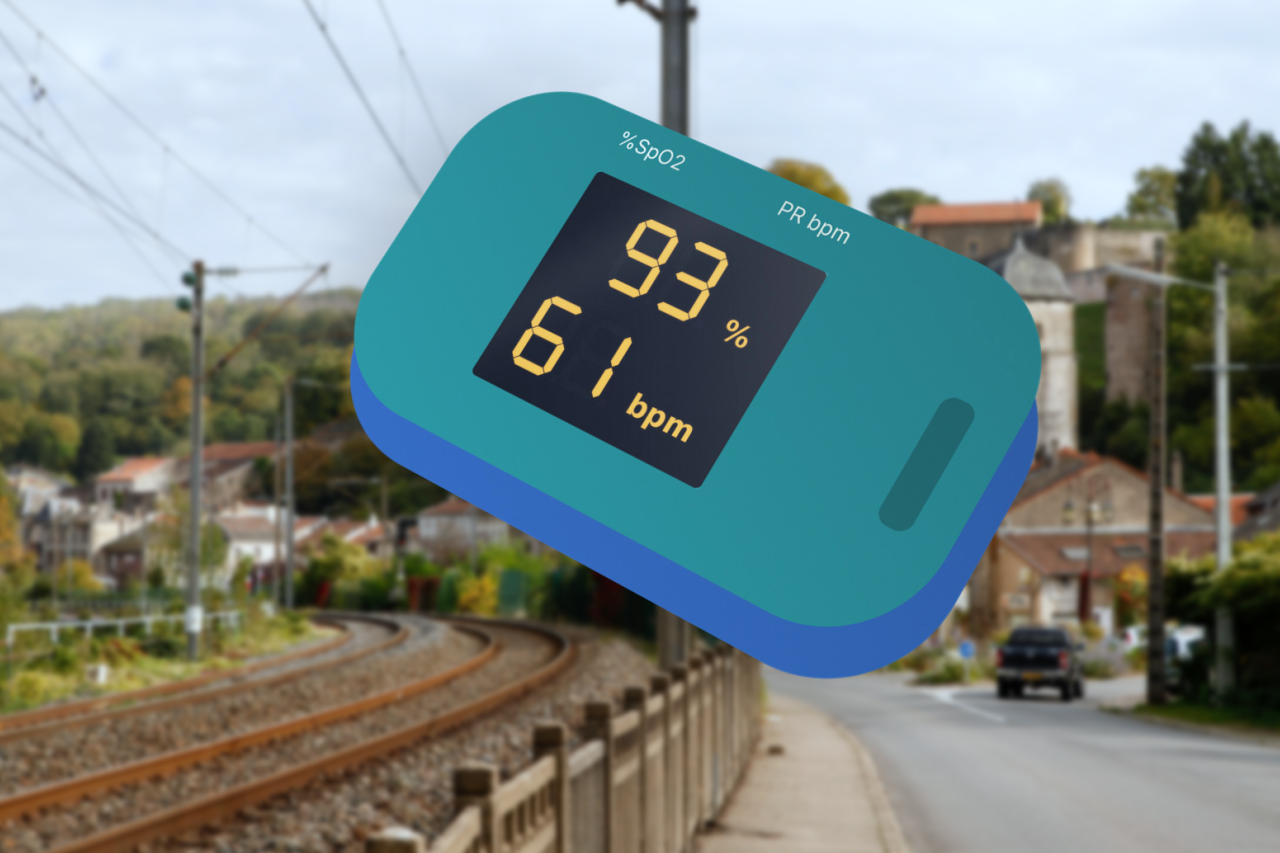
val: % 93
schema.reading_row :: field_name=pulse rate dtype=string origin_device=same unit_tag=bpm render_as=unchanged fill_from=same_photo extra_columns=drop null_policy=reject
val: bpm 61
